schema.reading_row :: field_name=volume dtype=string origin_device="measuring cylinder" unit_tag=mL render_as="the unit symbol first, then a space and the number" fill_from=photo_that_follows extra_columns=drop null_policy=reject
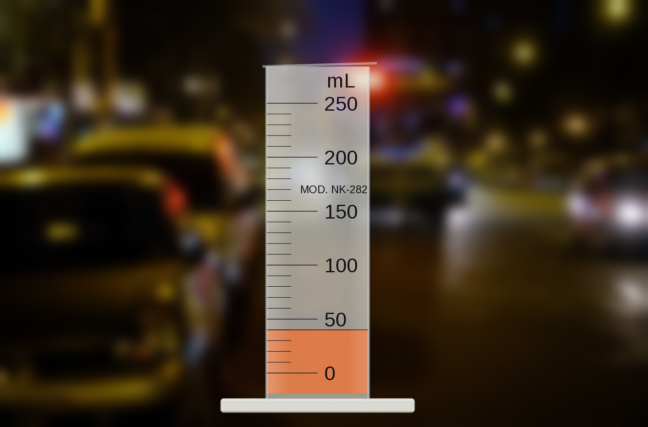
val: mL 40
